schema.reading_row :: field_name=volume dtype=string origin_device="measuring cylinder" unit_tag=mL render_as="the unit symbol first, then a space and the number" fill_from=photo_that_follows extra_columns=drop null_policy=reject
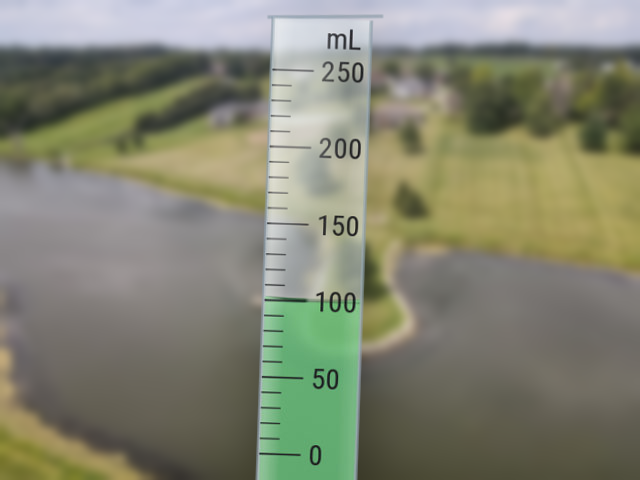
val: mL 100
